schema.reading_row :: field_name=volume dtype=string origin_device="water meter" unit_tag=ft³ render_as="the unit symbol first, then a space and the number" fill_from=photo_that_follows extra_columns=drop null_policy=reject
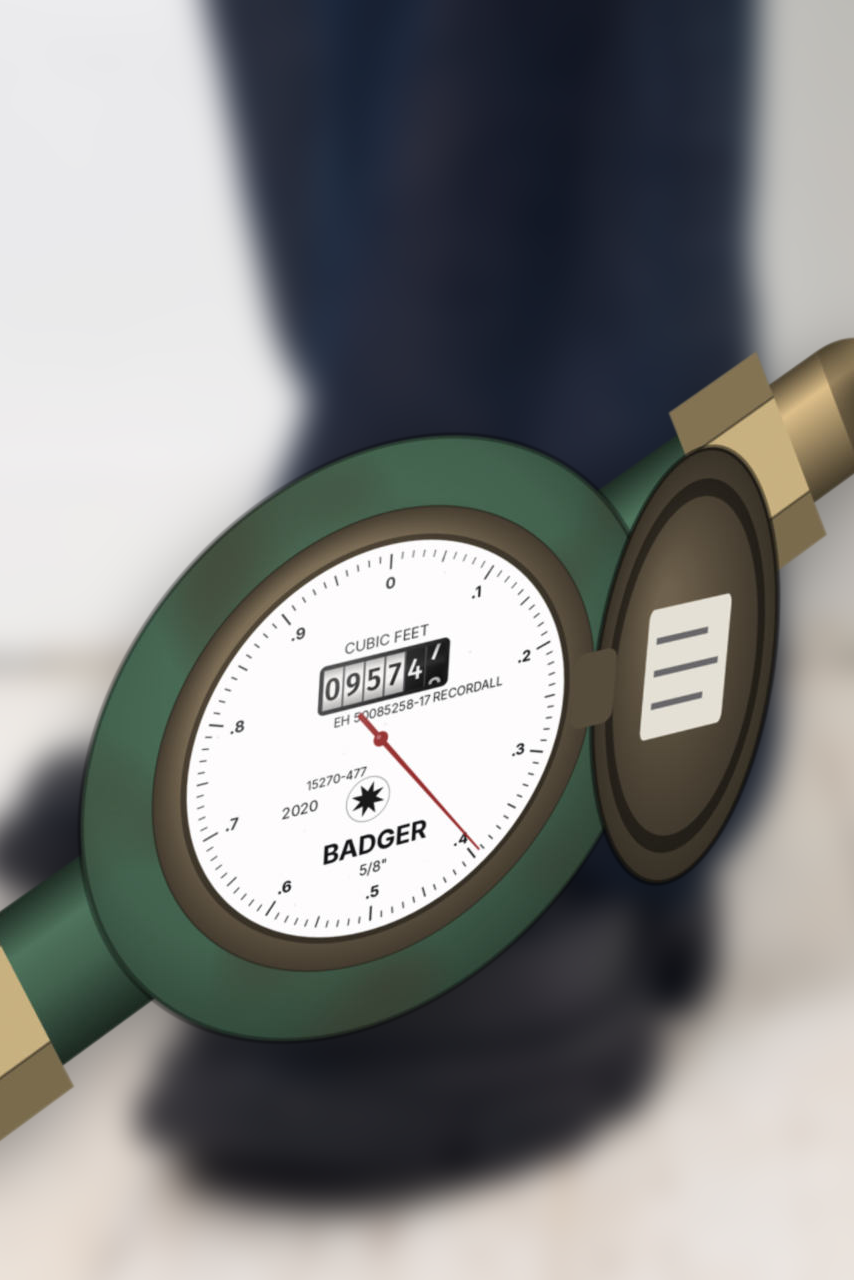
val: ft³ 95747.39
